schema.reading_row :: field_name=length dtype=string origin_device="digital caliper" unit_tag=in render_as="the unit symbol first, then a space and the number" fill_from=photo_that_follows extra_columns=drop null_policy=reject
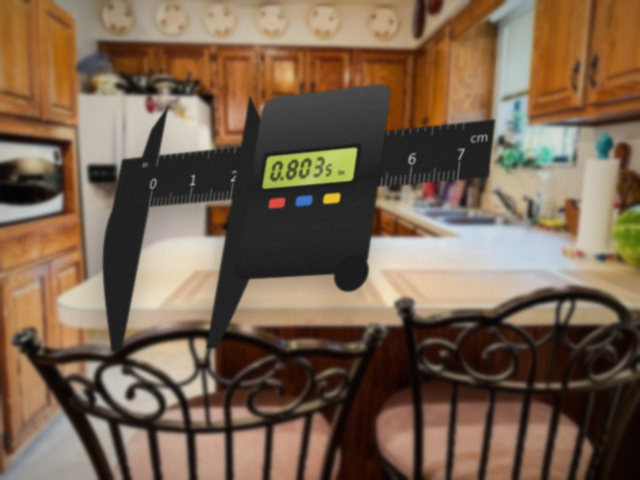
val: in 0.8035
